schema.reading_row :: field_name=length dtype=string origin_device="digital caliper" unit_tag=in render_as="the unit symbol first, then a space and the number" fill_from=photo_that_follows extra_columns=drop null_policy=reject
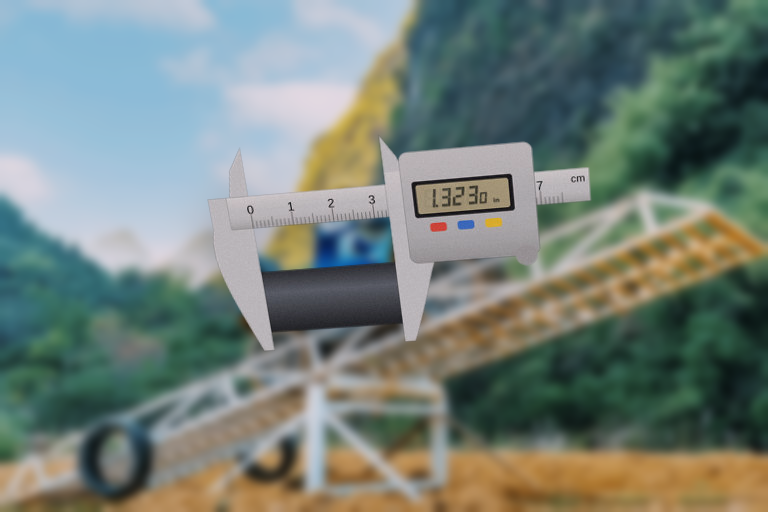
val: in 1.3230
